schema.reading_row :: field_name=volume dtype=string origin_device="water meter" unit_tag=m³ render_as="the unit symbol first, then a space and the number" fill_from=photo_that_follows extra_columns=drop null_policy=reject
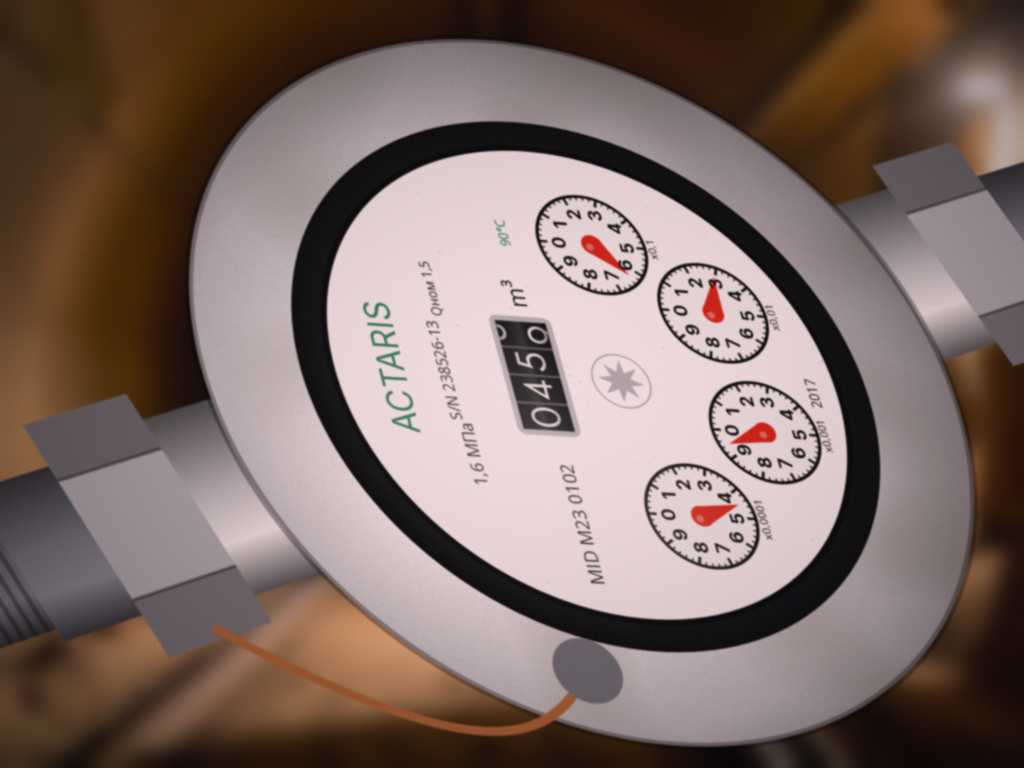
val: m³ 458.6294
